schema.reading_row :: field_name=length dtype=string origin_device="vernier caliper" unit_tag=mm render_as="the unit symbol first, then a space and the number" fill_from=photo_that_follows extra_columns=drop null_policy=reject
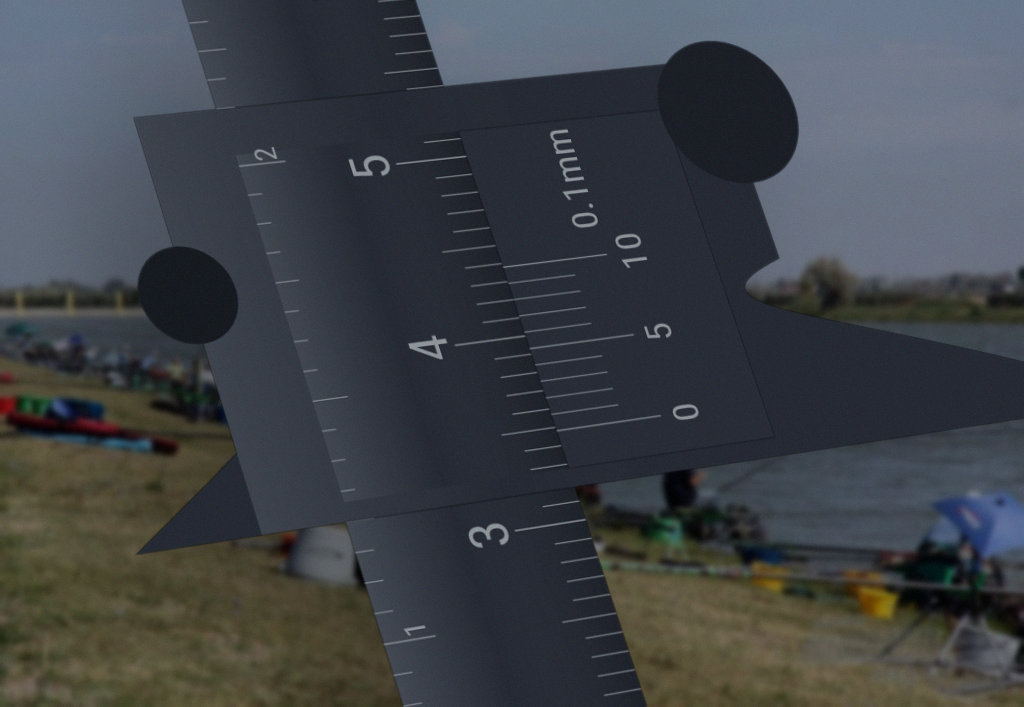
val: mm 34.8
